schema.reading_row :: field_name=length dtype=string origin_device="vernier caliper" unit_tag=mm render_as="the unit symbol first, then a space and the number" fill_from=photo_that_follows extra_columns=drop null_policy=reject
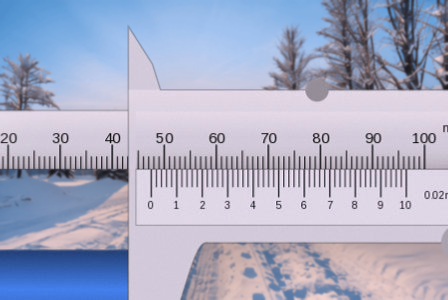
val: mm 47.5
